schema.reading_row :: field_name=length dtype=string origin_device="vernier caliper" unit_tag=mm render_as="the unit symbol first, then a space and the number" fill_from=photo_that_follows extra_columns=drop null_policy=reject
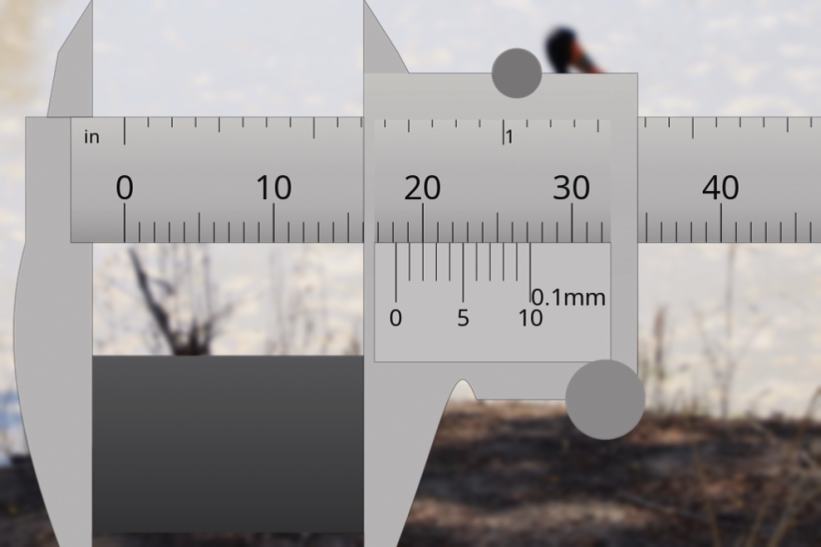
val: mm 18.2
